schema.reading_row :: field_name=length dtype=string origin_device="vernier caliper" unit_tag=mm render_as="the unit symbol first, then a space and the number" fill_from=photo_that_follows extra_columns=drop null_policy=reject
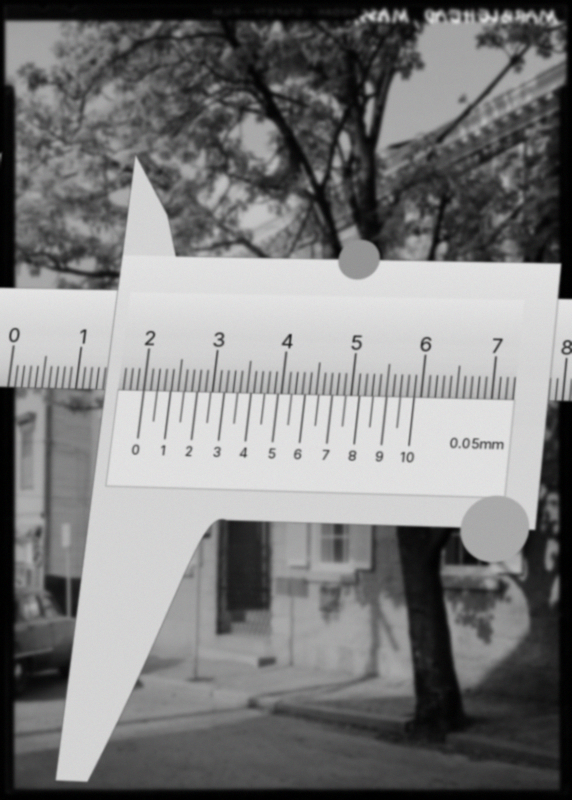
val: mm 20.0
